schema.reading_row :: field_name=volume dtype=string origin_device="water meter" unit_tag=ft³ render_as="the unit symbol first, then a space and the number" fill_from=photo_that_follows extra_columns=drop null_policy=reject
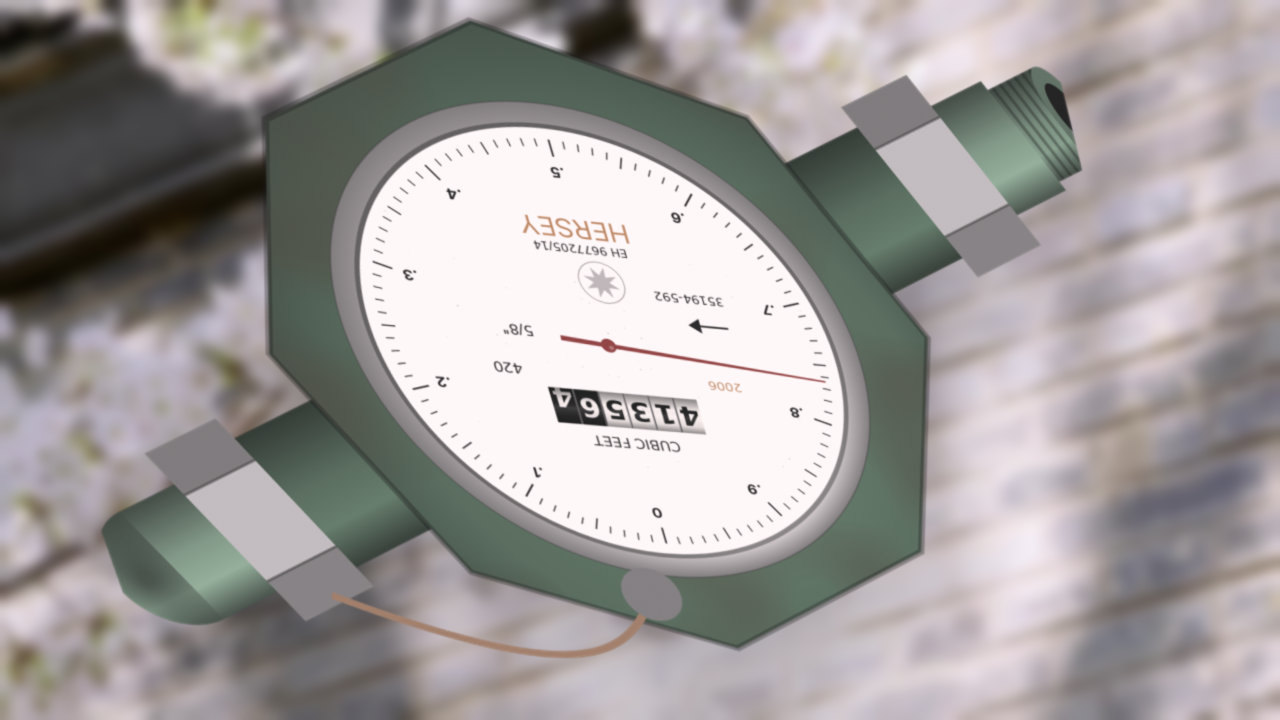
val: ft³ 413563.76
